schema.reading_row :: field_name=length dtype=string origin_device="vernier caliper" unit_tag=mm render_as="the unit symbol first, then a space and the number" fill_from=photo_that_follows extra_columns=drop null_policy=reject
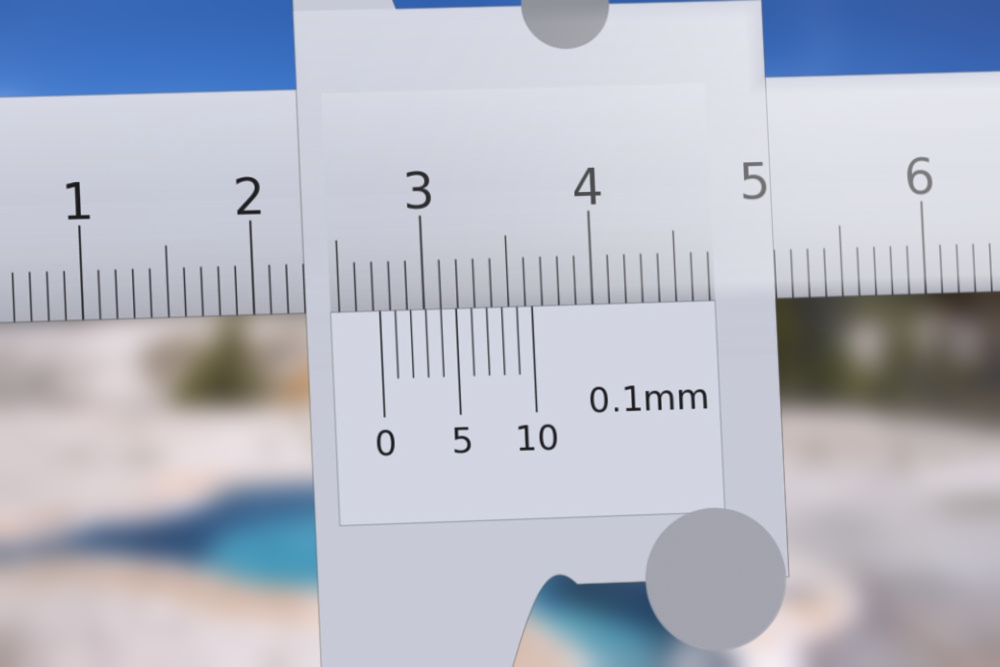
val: mm 27.4
